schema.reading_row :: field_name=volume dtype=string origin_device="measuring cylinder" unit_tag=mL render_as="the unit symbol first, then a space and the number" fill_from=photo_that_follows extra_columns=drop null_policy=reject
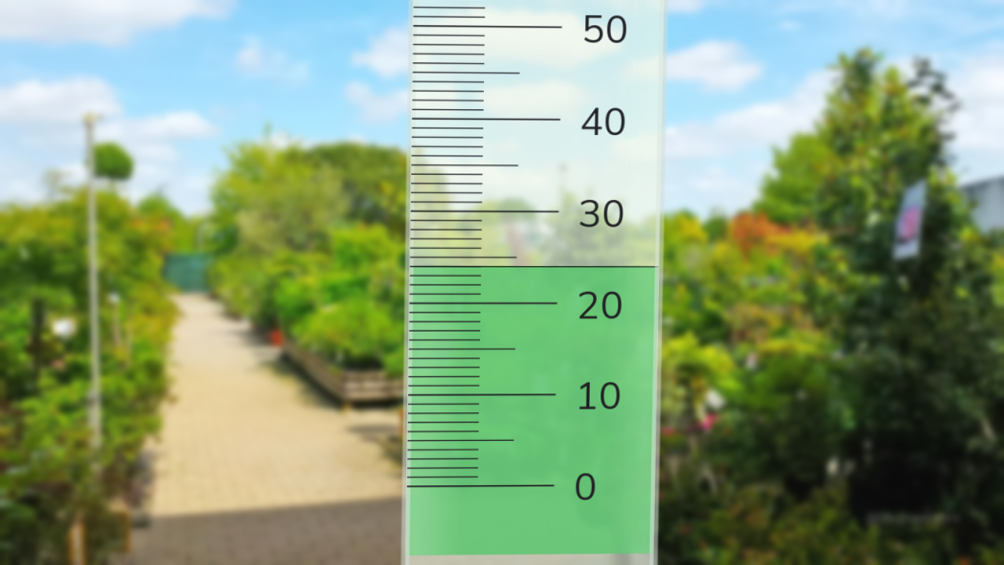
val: mL 24
